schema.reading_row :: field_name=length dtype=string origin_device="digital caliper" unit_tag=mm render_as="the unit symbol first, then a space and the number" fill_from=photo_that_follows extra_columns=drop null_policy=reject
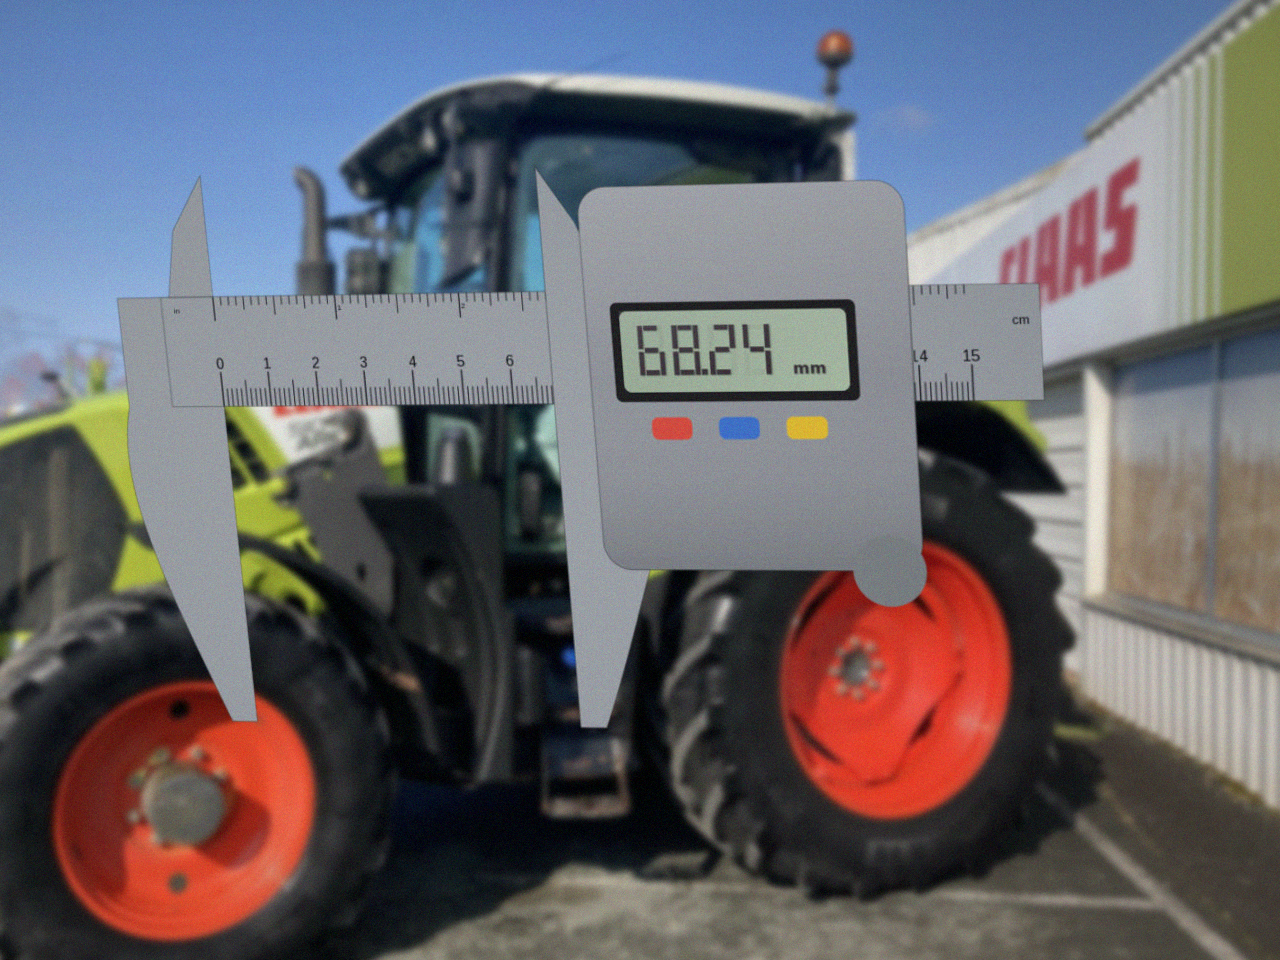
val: mm 68.24
